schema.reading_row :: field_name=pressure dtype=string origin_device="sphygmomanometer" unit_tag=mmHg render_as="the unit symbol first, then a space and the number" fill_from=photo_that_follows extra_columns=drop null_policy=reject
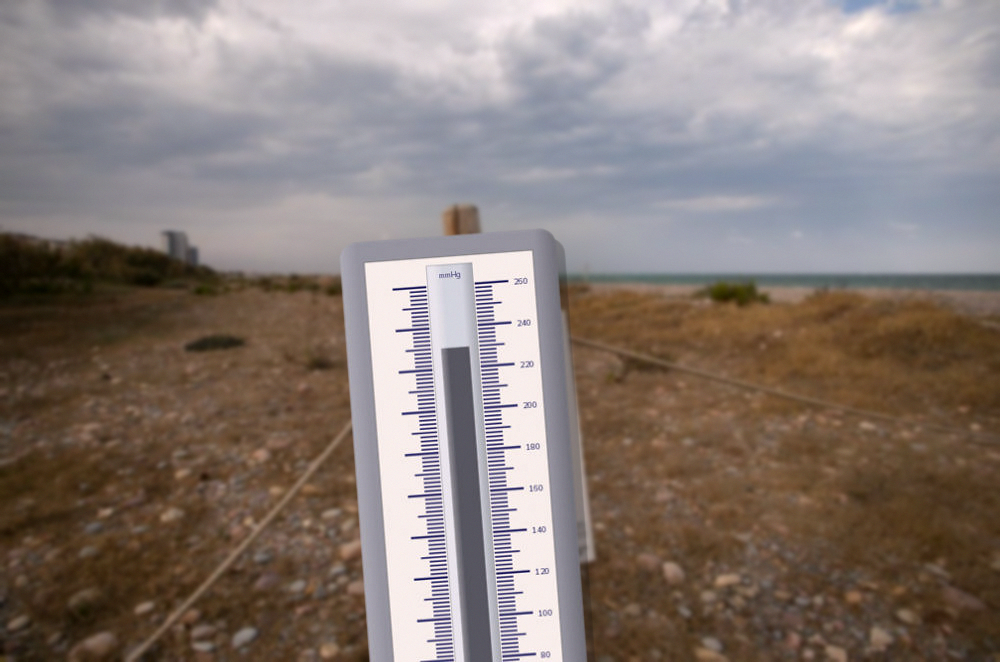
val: mmHg 230
